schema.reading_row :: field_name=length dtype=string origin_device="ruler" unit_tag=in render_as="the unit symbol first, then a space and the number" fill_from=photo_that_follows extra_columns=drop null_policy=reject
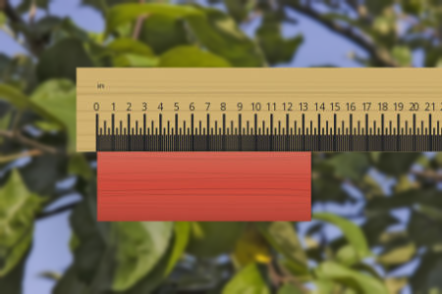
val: in 13.5
